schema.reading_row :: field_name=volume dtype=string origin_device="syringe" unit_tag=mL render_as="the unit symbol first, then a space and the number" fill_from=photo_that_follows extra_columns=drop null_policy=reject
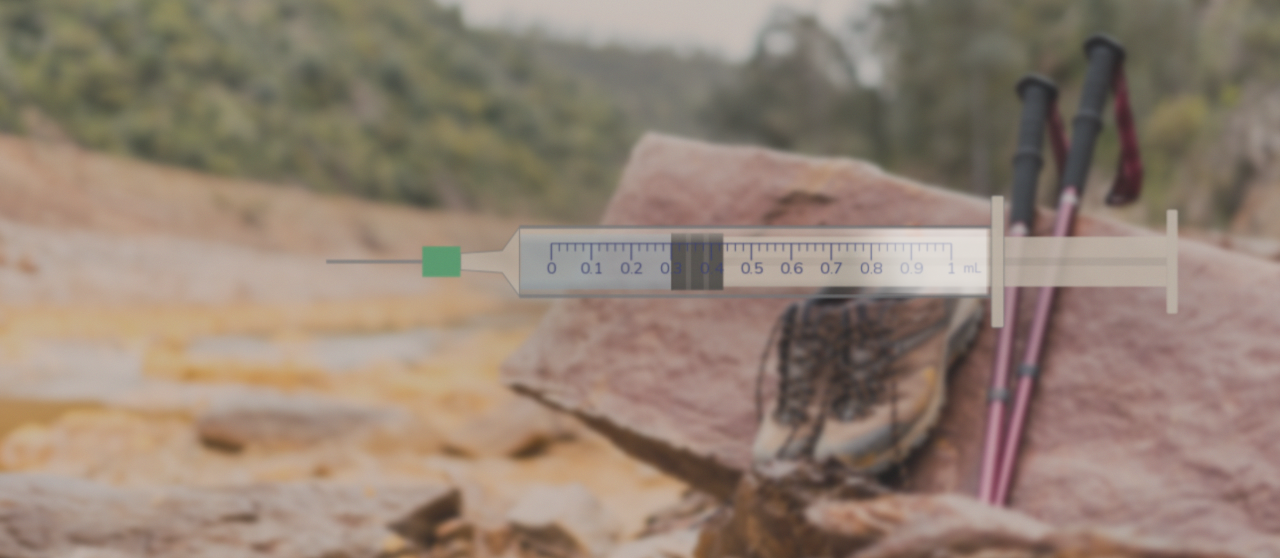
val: mL 0.3
